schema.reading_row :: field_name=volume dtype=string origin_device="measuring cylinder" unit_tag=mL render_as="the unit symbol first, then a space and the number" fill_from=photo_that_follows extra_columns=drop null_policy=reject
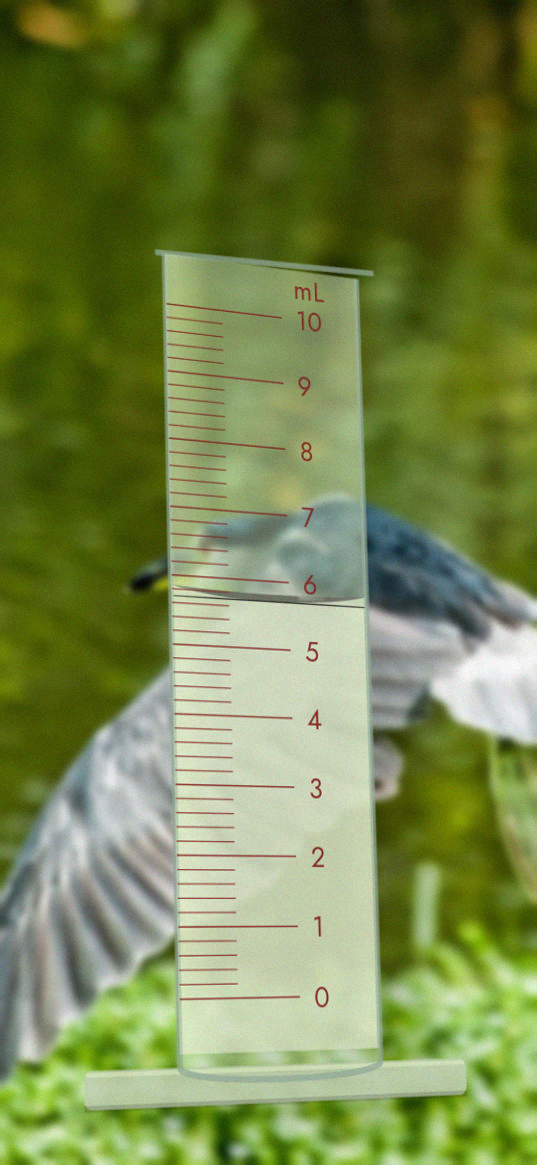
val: mL 5.7
